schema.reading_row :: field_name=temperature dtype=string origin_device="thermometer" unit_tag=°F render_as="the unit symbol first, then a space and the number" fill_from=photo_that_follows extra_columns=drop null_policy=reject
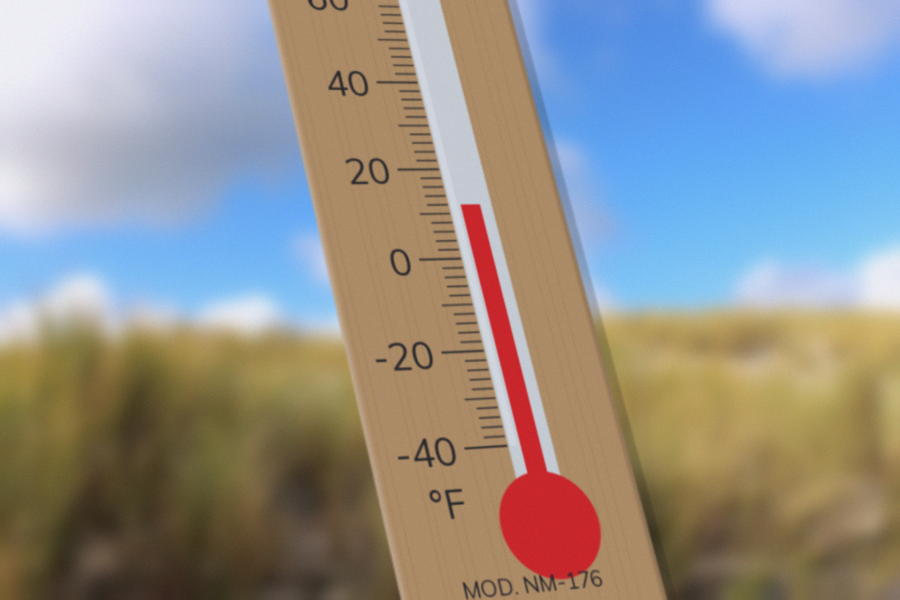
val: °F 12
